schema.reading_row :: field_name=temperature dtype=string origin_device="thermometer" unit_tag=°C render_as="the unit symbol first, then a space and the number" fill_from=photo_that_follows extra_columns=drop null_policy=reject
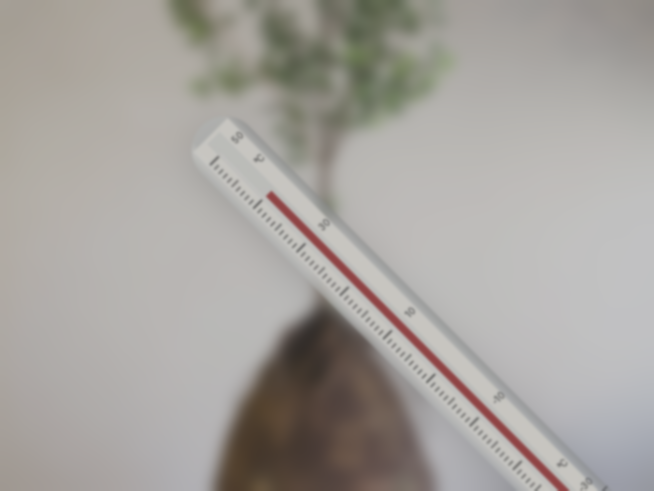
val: °C 40
